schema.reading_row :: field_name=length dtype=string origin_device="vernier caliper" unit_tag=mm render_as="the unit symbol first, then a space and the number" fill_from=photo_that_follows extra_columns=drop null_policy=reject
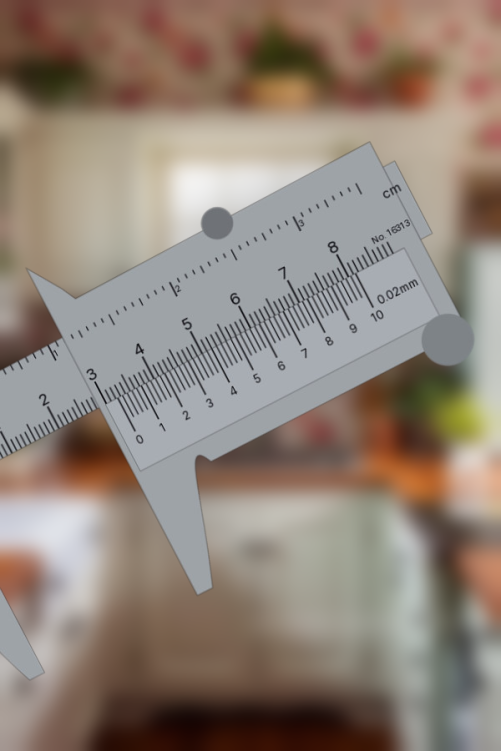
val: mm 32.4
